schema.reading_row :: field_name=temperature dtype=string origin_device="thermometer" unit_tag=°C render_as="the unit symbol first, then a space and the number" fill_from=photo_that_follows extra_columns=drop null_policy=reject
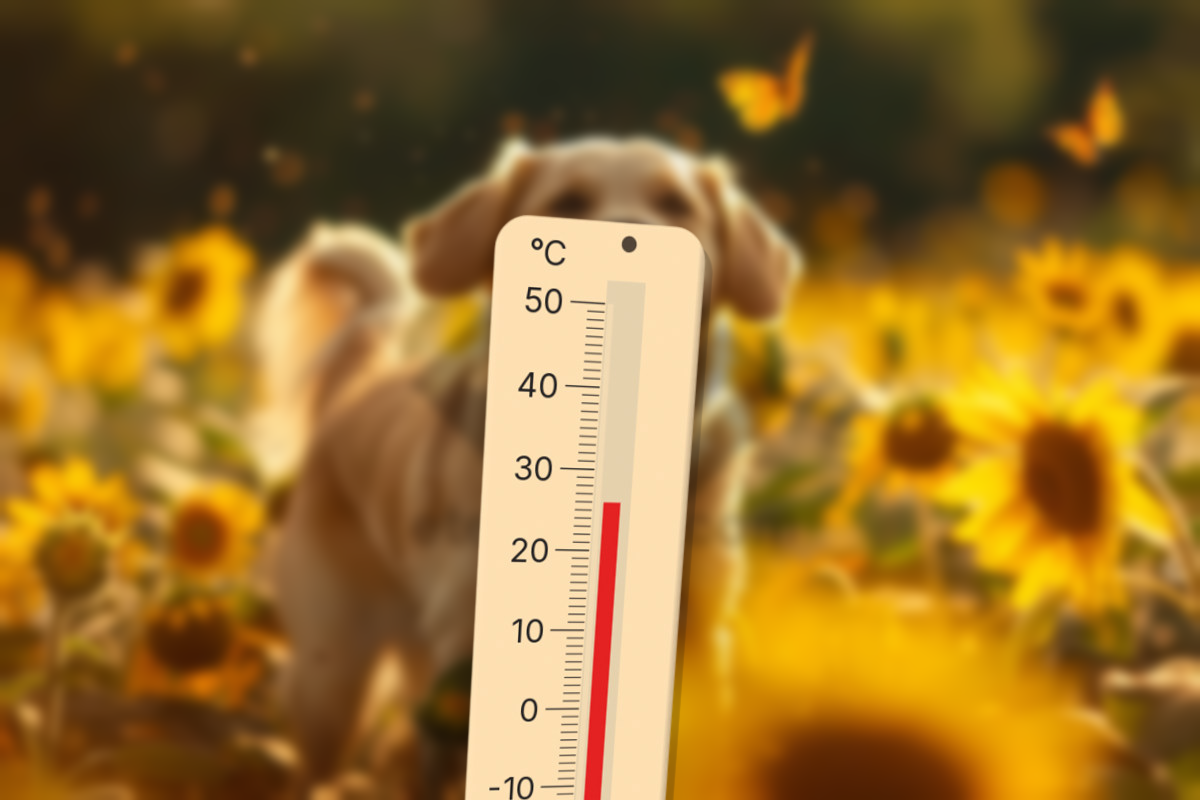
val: °C 26
